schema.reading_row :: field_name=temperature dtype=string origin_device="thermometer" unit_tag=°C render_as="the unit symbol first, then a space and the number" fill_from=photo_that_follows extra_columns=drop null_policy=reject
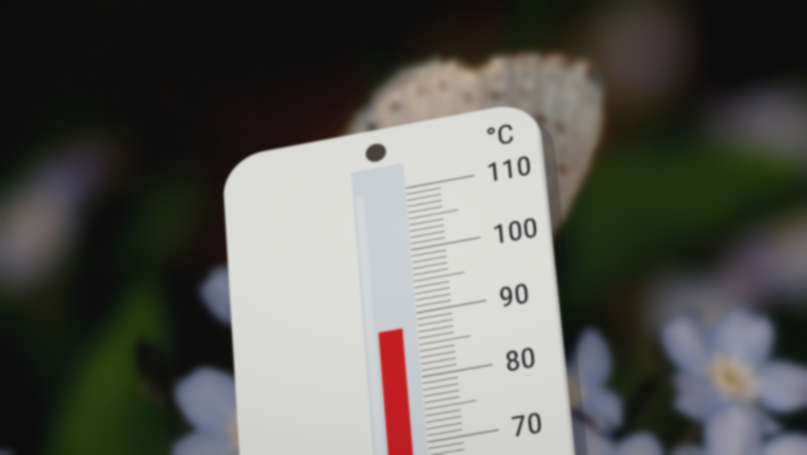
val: °C 88
